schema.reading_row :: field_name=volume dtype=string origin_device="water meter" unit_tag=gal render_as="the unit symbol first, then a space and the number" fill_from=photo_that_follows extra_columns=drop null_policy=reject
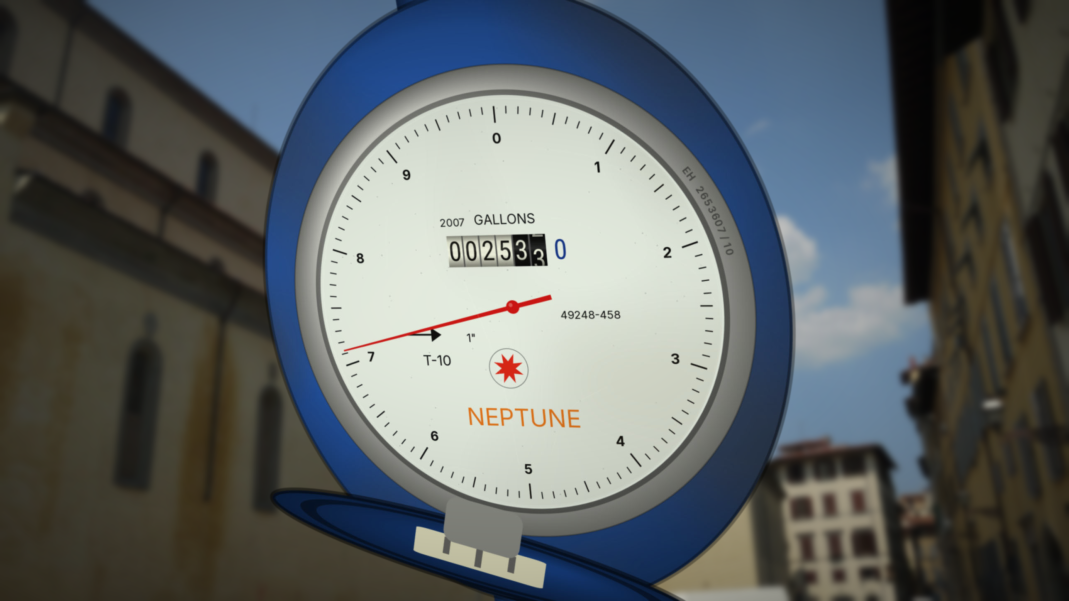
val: gal 25327.1
